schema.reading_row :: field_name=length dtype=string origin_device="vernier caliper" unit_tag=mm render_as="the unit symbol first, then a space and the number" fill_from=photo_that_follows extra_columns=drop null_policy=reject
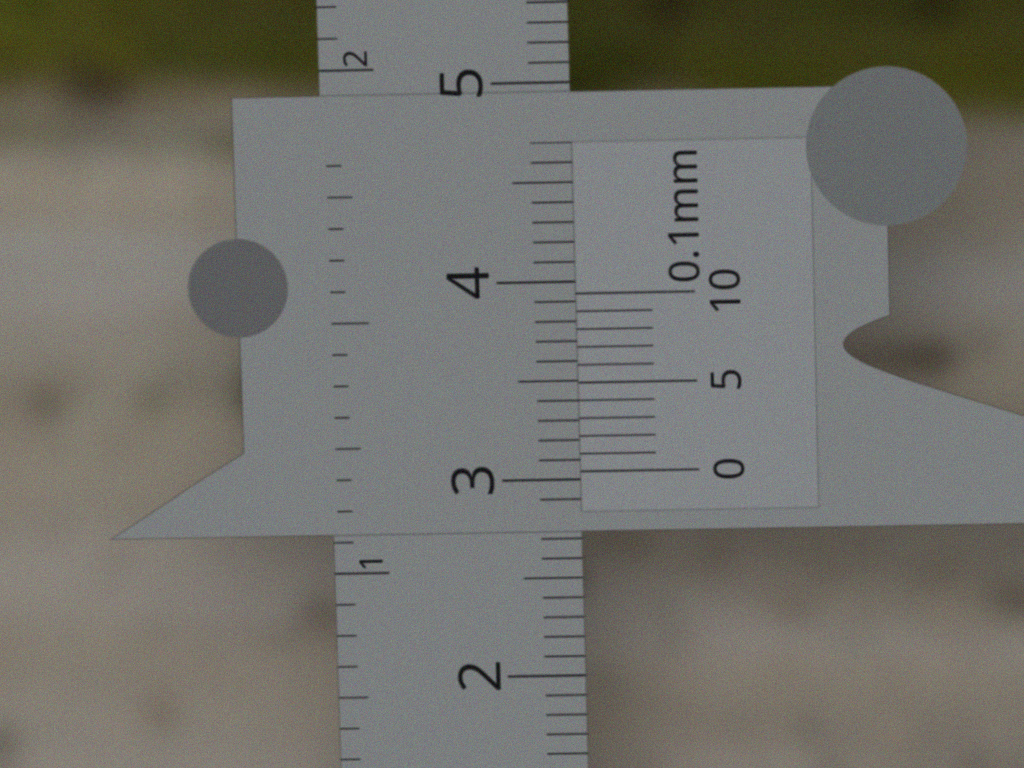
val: mm 30.4
